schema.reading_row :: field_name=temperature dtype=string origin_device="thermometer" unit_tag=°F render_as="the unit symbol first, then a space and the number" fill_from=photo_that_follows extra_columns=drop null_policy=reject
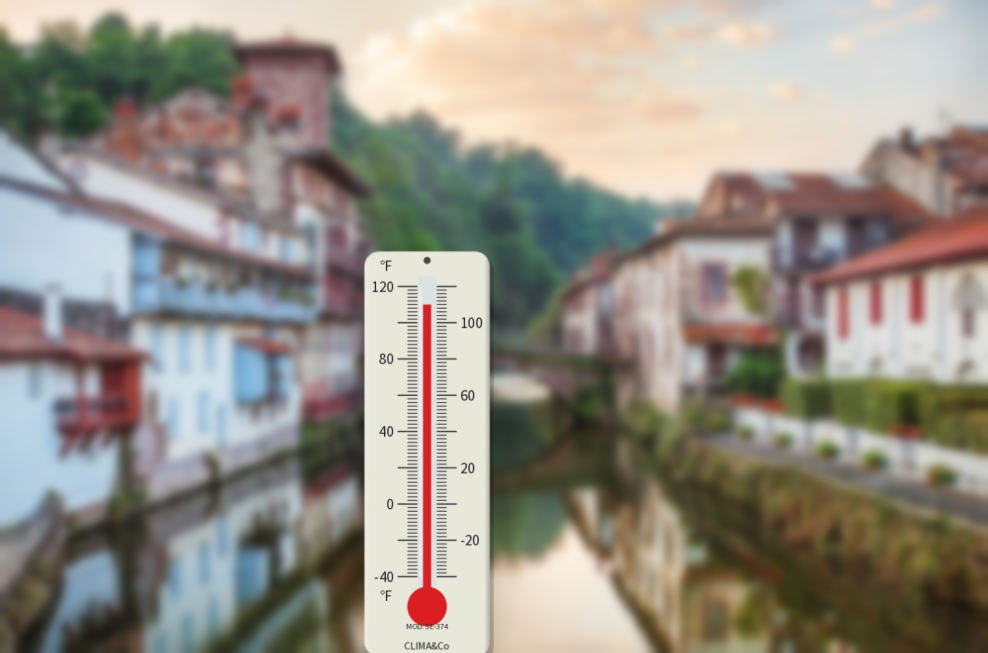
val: °F 110
